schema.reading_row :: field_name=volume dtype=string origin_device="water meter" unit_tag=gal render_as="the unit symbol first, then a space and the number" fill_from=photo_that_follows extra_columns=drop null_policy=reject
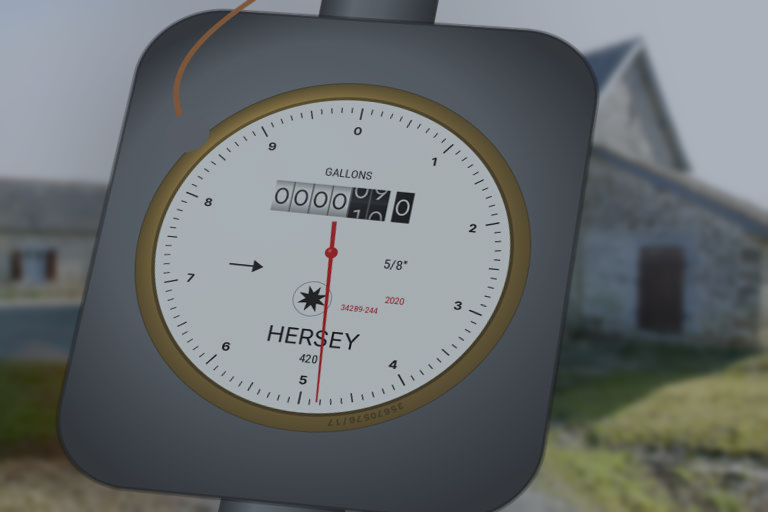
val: gal 94.8
